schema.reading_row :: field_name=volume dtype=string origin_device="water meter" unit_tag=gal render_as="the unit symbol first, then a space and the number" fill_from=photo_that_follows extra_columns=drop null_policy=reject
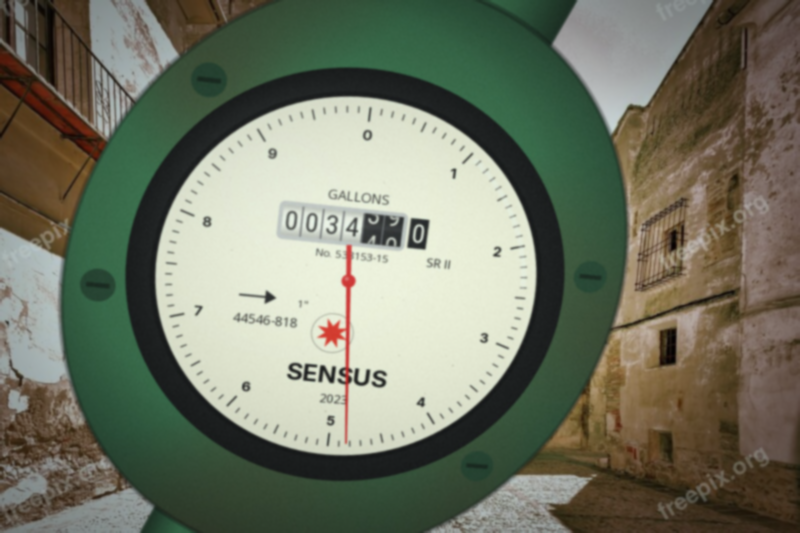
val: gal 34394.8
